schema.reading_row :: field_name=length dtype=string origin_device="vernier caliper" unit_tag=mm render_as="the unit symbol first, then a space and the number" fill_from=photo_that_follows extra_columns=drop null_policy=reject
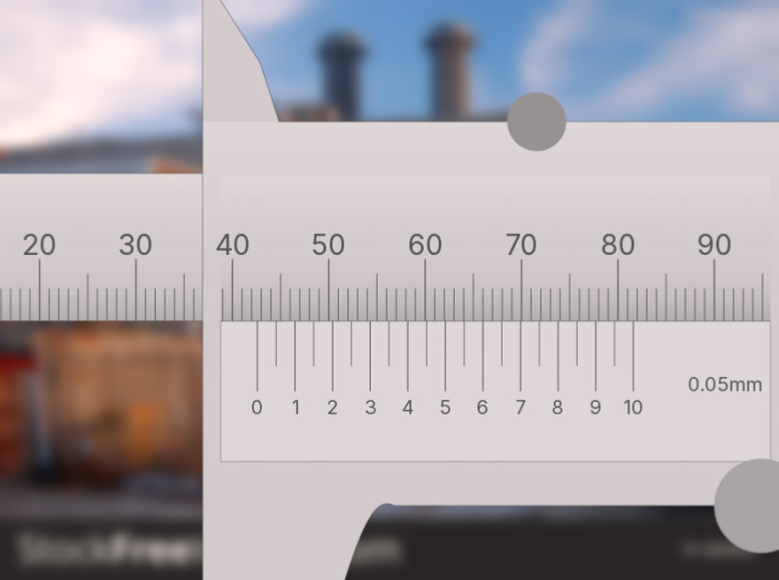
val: mm 42.6
